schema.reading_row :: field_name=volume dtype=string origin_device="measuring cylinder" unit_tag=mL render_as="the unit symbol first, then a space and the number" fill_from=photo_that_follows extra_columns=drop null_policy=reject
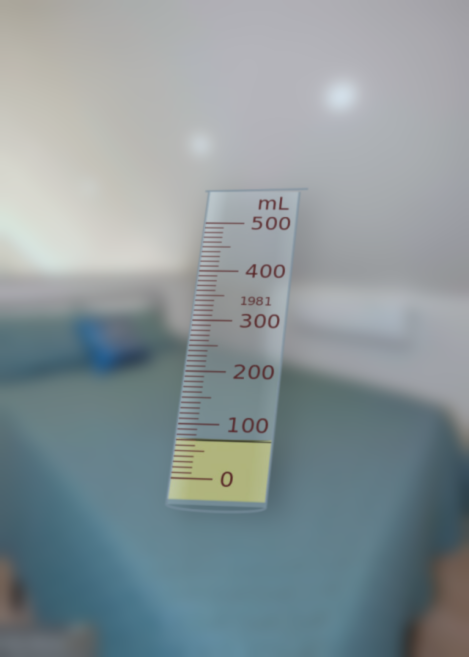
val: mL 70
